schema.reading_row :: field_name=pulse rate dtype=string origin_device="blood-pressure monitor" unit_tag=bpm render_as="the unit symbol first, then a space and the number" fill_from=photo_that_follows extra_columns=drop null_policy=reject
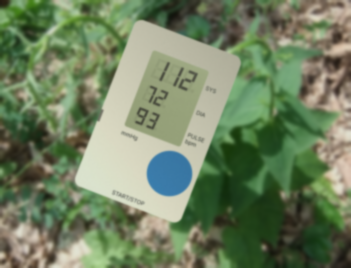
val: bpm 93
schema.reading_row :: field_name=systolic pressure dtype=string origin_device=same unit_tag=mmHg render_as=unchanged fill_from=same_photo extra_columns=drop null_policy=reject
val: mmHg 112
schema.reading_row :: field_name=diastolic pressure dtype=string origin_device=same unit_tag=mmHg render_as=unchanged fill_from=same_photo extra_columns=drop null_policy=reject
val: mmHg 72
